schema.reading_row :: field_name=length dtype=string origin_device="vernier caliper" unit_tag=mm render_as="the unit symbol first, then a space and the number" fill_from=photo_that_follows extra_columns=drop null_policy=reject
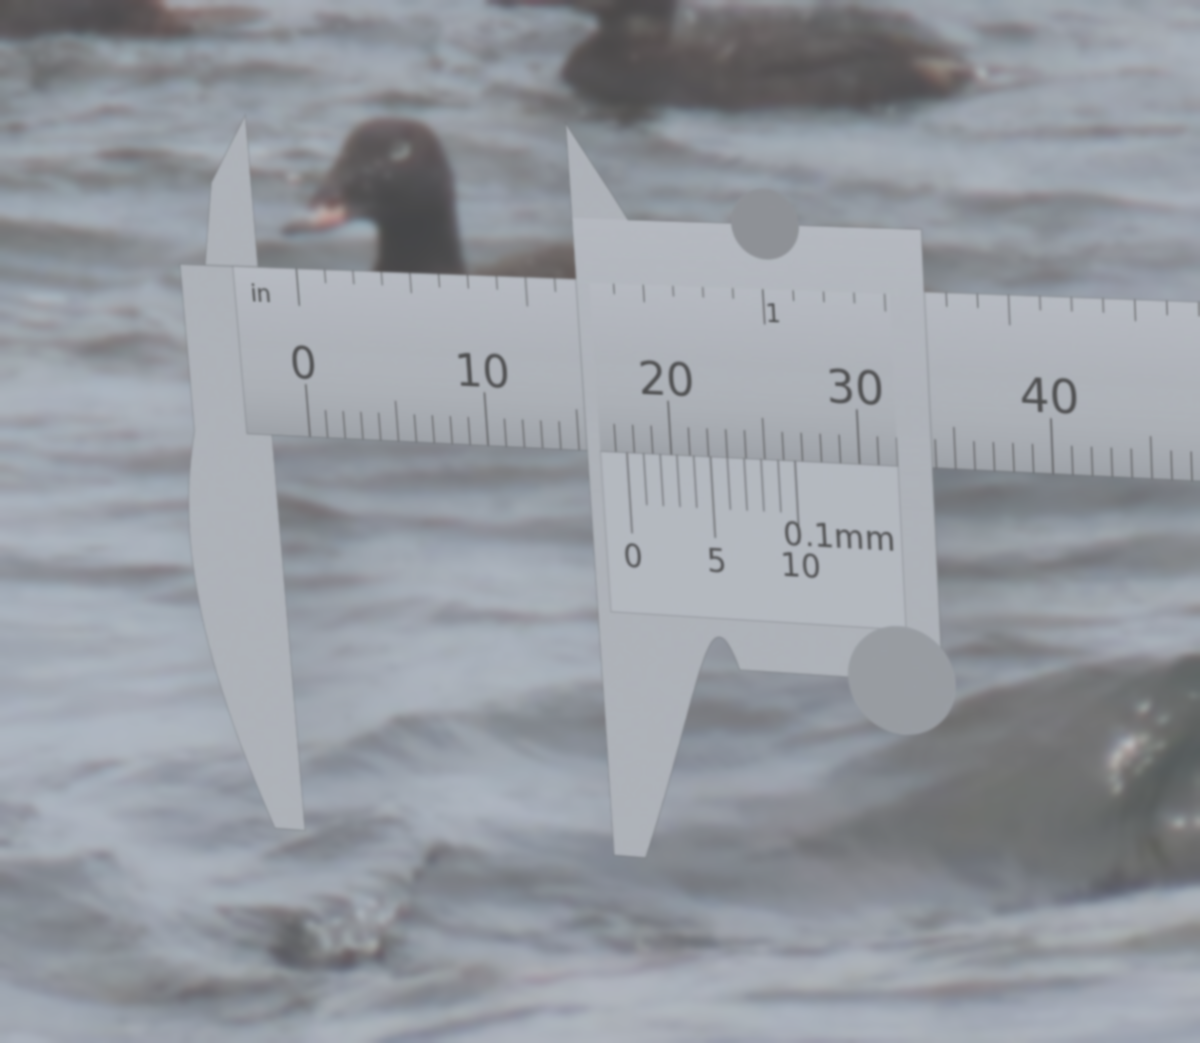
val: mm 17.6
